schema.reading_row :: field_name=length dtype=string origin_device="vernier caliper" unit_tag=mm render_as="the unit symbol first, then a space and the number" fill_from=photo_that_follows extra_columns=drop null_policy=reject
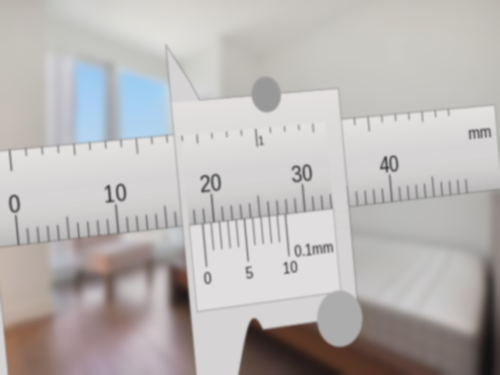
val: mm 18.8
